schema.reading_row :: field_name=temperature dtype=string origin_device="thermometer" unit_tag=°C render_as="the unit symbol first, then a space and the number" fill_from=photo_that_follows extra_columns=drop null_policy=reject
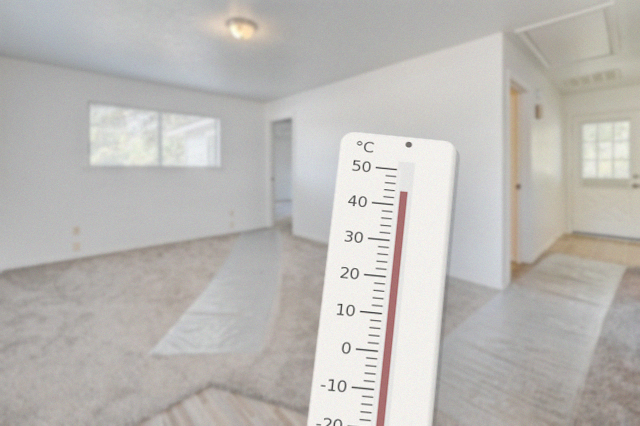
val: °C 44
